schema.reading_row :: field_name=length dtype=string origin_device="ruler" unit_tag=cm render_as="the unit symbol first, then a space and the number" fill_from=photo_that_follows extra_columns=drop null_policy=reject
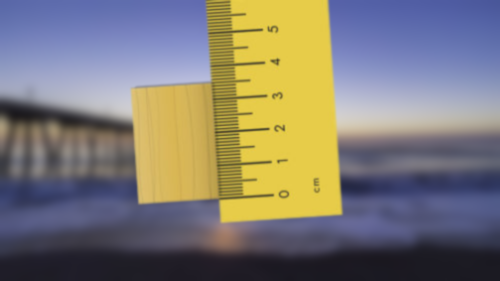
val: cm 3.5
